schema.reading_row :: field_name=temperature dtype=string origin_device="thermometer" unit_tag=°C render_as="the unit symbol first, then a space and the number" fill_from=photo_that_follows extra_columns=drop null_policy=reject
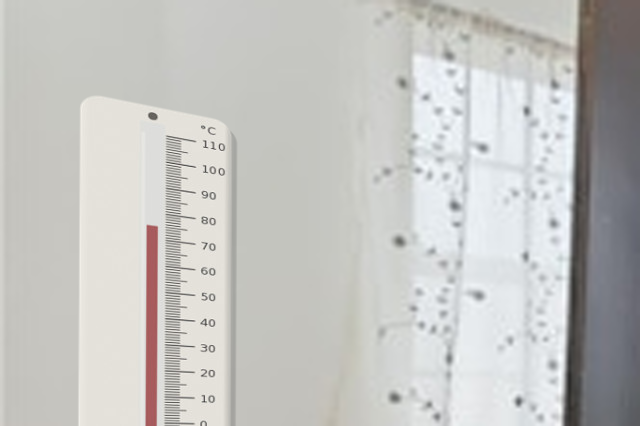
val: °C 75
